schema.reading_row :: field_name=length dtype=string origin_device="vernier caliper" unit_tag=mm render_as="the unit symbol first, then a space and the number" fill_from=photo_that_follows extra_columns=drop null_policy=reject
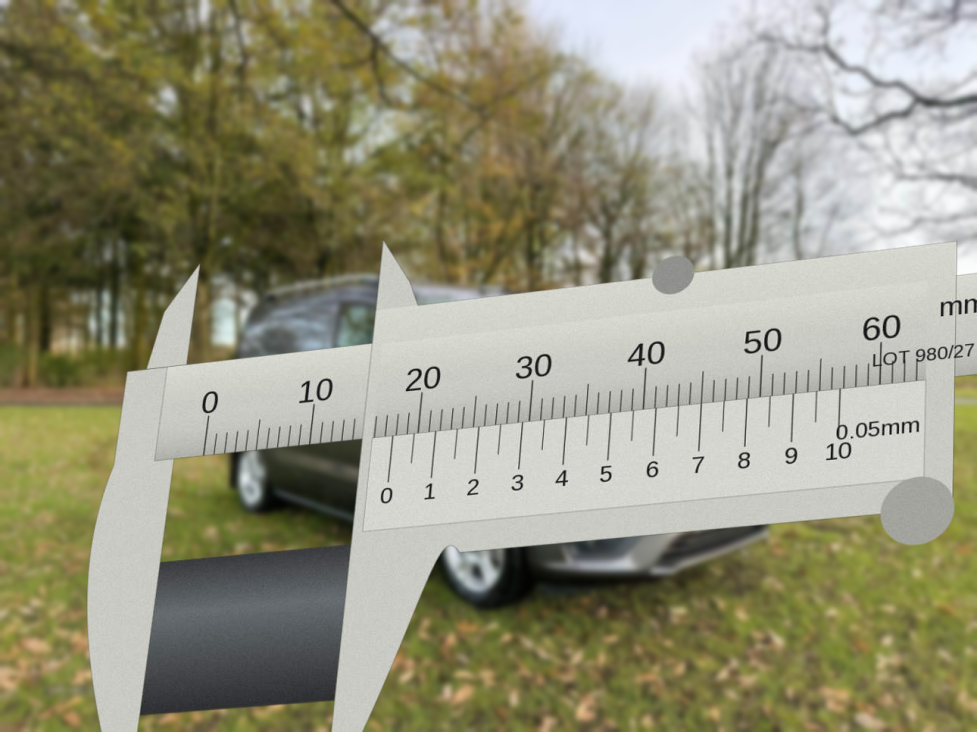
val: mm 17.7
